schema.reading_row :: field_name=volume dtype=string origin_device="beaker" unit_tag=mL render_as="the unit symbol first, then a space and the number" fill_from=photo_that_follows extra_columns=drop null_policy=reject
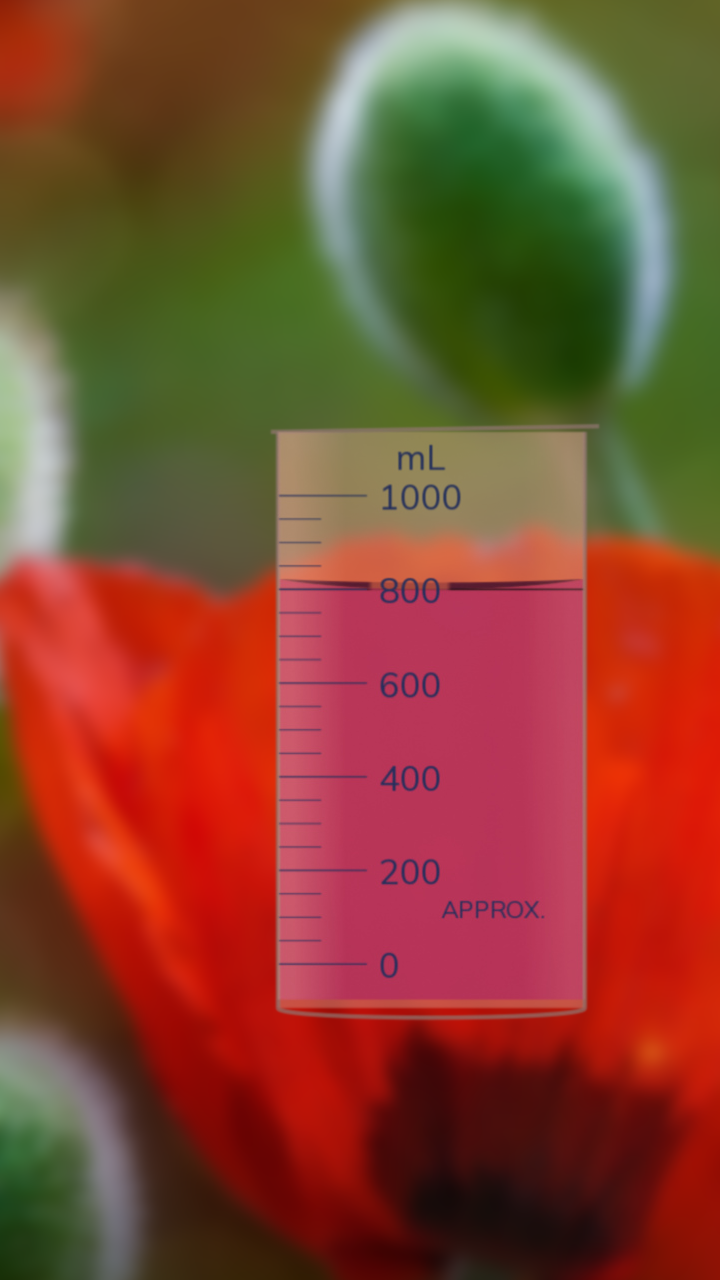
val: mL 800
